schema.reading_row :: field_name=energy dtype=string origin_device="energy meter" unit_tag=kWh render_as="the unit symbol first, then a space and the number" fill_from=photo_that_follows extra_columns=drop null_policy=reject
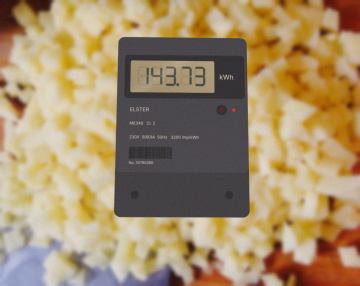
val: kWh 143.73
